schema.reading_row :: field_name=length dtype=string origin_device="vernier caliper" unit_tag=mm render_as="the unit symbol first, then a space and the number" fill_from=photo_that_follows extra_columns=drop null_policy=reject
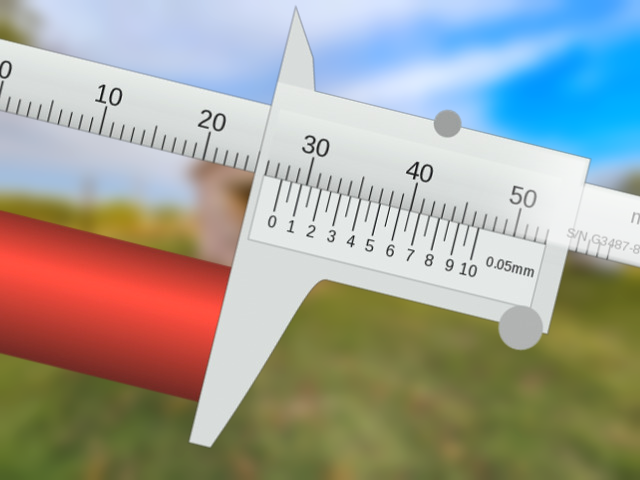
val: mm 27.6
